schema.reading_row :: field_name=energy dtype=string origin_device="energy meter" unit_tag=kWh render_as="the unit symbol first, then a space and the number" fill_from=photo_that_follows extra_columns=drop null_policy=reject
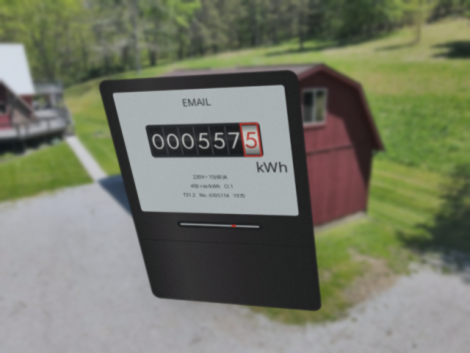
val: kWh 557.5
